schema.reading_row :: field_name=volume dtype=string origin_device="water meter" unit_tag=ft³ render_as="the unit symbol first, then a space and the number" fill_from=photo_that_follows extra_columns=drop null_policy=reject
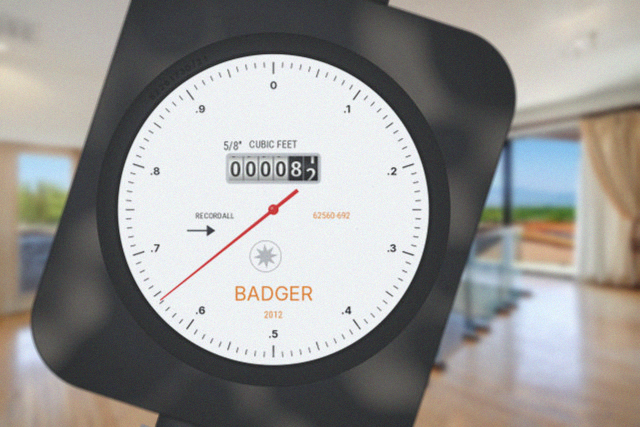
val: ft³ 81.64
